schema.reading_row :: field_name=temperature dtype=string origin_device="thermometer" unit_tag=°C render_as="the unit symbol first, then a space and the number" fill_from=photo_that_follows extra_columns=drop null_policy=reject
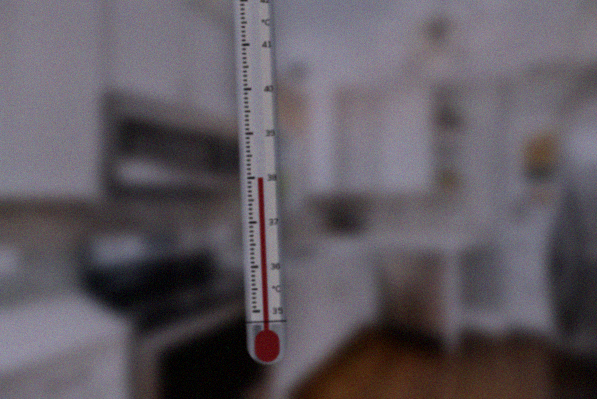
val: °C 38
